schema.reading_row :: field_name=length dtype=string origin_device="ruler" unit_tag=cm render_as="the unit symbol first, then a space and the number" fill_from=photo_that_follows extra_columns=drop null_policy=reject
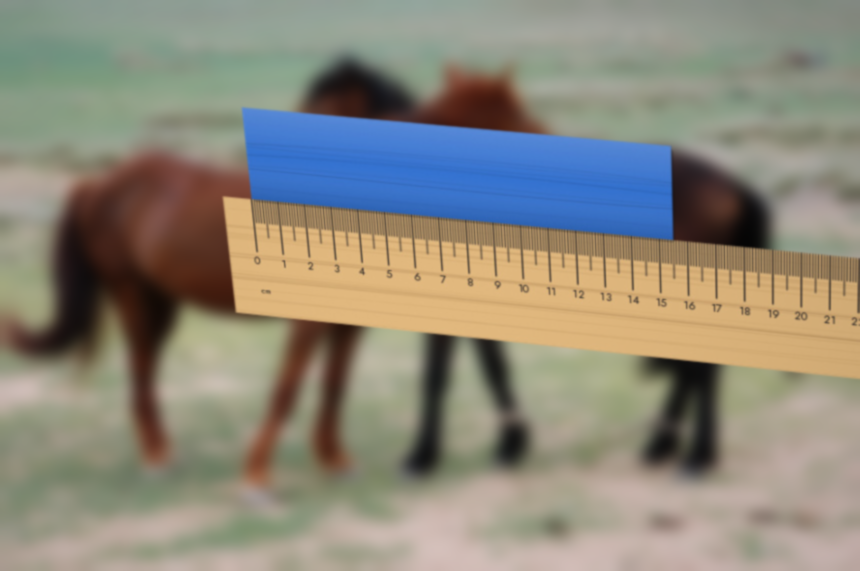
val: cm 15.5
